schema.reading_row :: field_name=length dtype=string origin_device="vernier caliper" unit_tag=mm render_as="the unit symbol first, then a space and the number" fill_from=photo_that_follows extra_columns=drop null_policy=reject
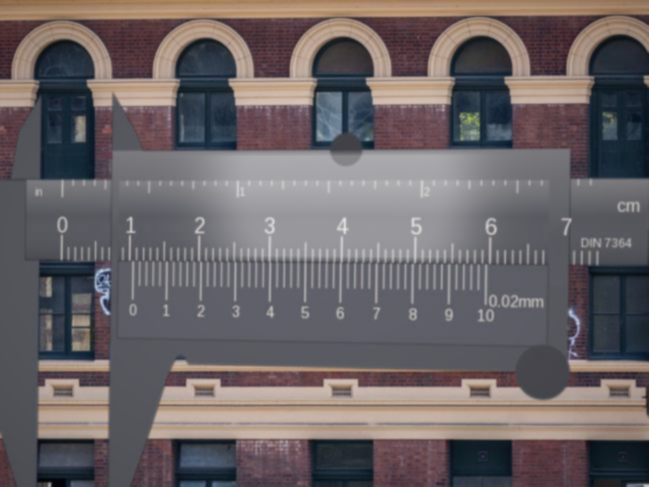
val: mm 10.5
